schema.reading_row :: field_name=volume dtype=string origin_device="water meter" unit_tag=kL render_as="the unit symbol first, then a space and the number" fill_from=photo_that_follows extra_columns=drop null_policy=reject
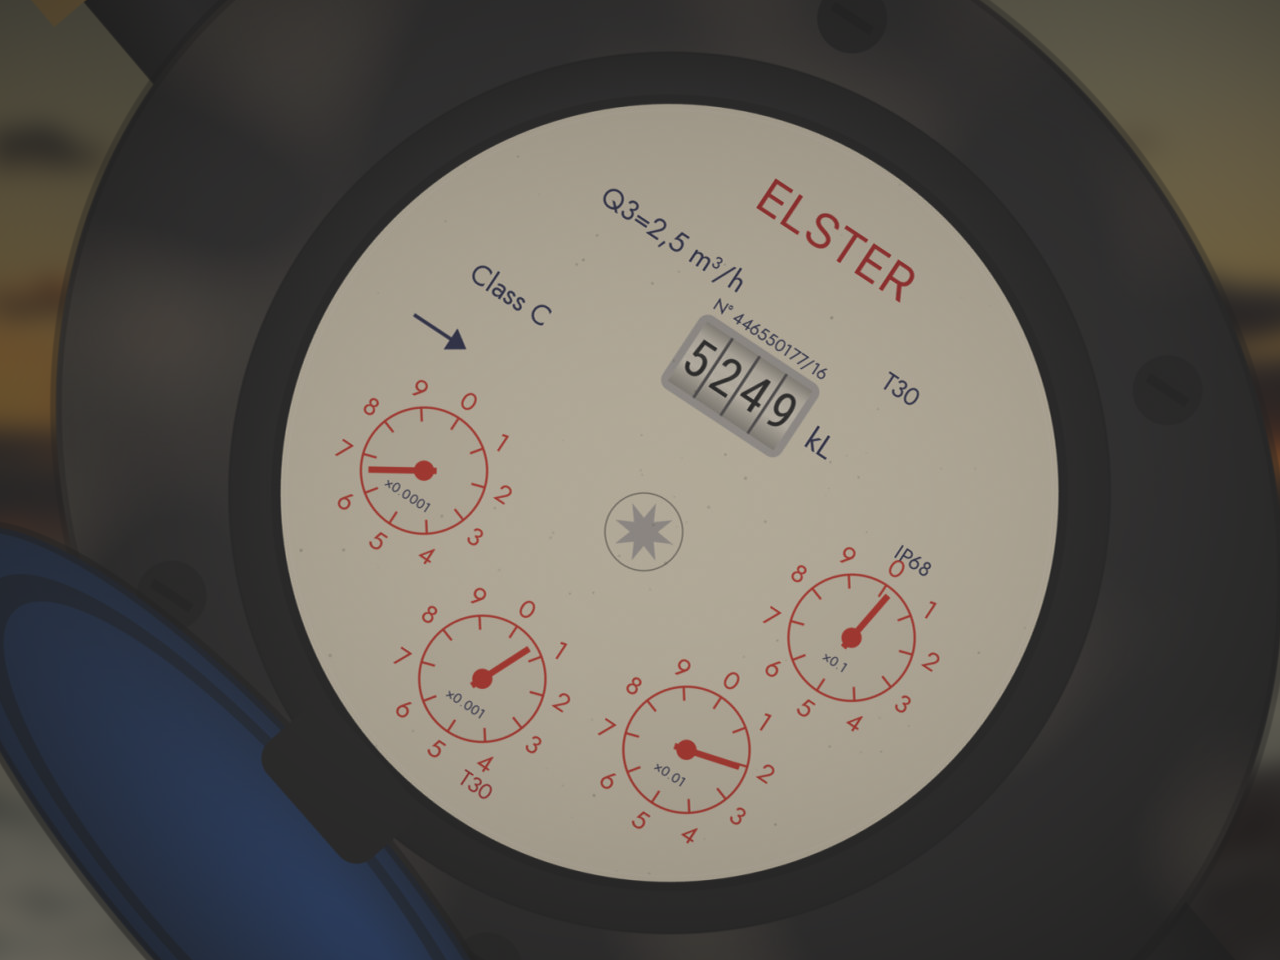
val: kL 5249.0206
